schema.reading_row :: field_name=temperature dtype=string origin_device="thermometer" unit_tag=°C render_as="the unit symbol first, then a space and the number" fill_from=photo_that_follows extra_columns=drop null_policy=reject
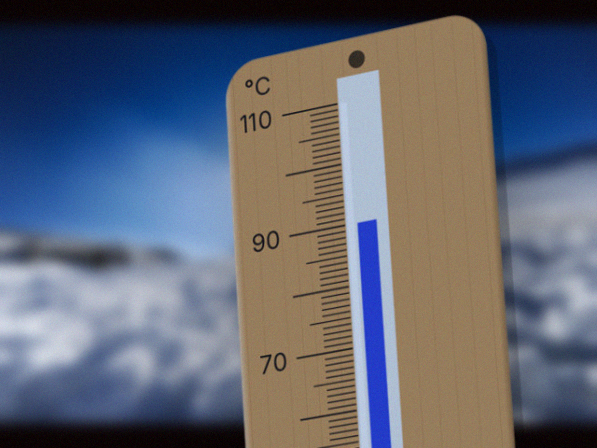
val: °C 90
